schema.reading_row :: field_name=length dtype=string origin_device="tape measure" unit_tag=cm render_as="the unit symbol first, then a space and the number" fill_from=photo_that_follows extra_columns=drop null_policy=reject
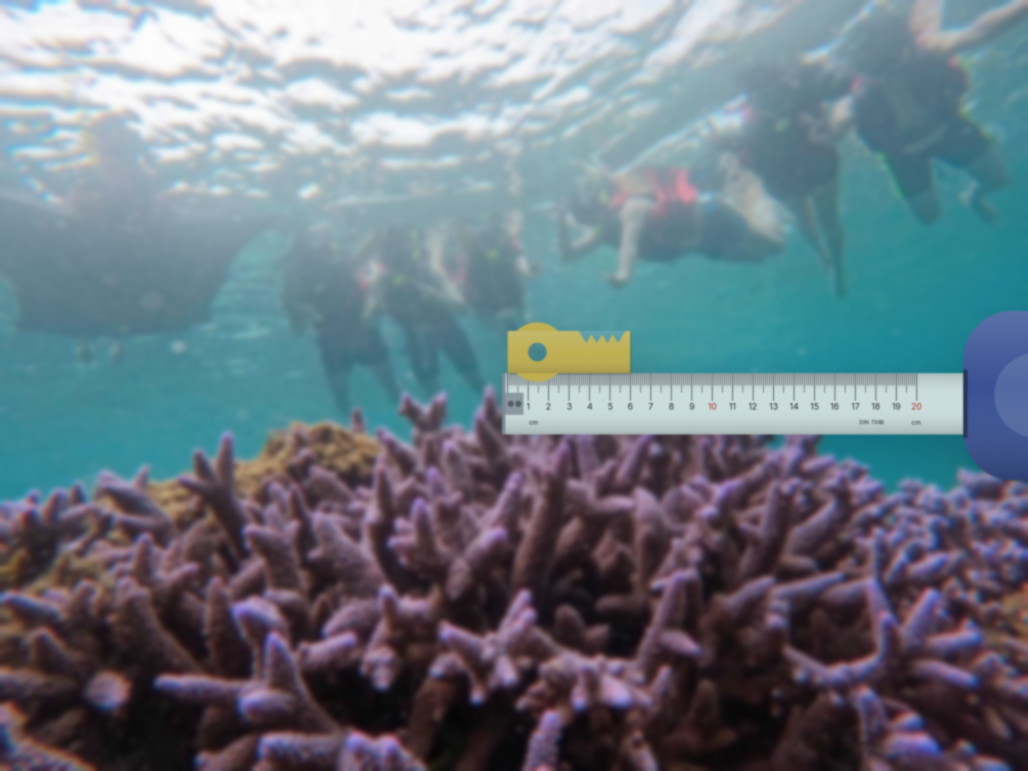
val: cm 6
